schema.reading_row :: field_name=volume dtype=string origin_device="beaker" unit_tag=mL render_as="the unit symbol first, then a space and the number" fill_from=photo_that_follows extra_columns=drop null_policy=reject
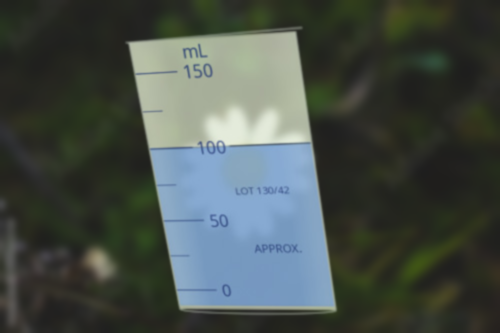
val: mL 100
